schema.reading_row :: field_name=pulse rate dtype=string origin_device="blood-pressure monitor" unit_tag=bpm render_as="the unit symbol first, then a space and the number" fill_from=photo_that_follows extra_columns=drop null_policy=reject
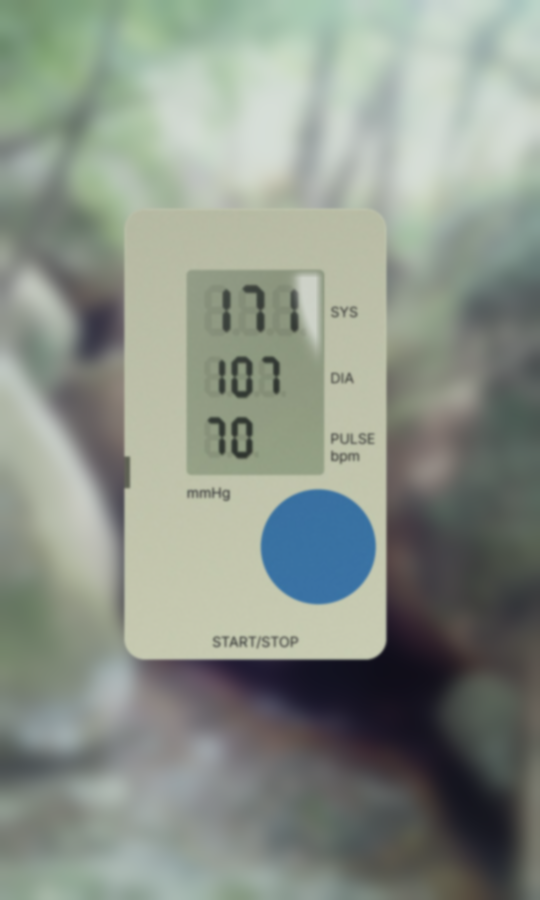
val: bpm 70
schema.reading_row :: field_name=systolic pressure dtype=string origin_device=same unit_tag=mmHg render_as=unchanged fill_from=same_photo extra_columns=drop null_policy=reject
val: mmHg 171
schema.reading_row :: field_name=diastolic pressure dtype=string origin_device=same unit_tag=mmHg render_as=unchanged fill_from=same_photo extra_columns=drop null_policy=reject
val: mmHg 107
